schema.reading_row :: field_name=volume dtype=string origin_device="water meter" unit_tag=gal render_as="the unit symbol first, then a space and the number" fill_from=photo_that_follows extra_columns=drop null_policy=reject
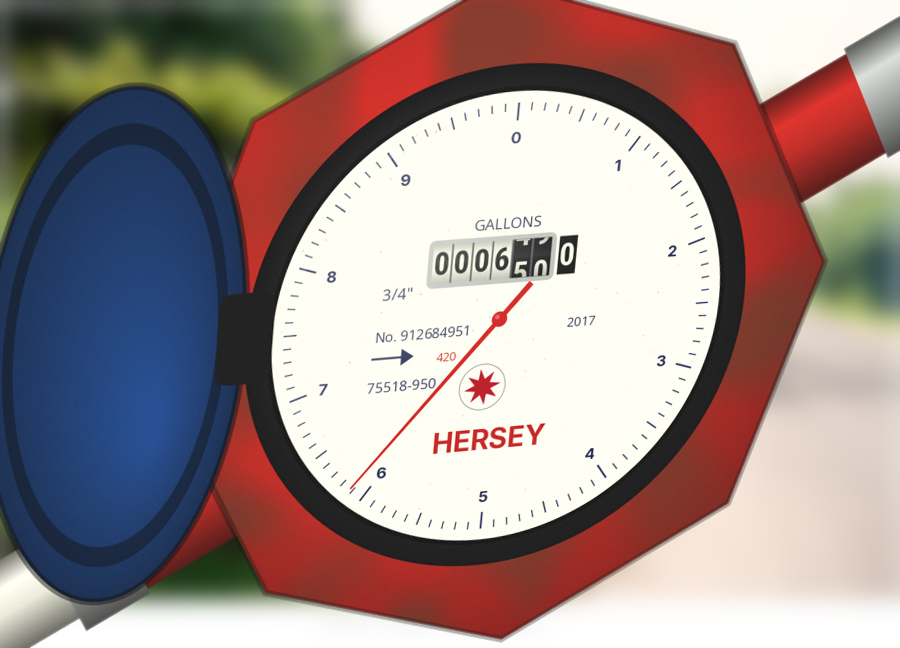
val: gal 6496.1
